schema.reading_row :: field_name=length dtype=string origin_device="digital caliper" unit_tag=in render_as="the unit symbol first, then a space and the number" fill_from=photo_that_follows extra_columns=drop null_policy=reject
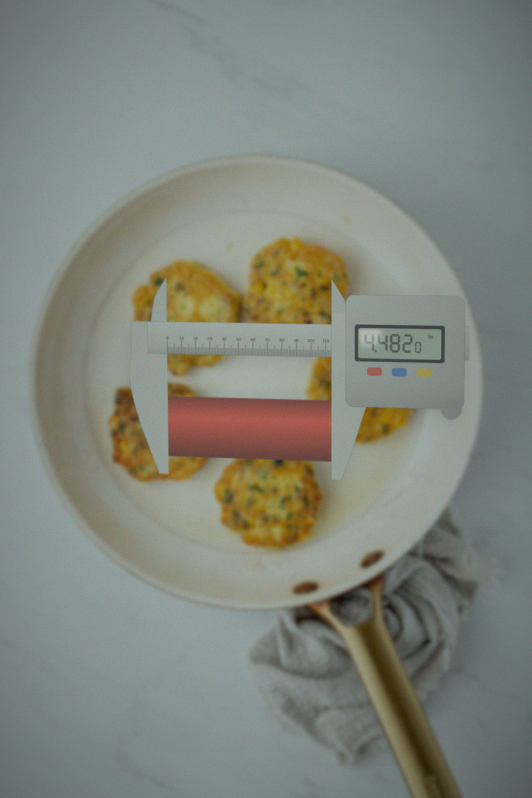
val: in 4.4820
